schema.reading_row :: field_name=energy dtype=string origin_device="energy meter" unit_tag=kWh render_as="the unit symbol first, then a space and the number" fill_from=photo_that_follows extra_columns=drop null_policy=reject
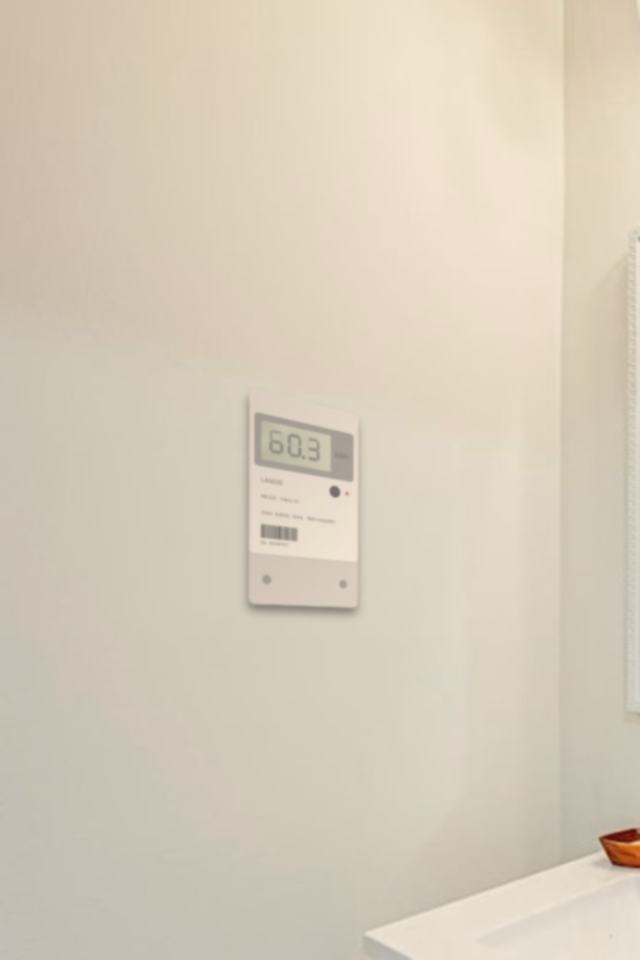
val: kWh 60.3
